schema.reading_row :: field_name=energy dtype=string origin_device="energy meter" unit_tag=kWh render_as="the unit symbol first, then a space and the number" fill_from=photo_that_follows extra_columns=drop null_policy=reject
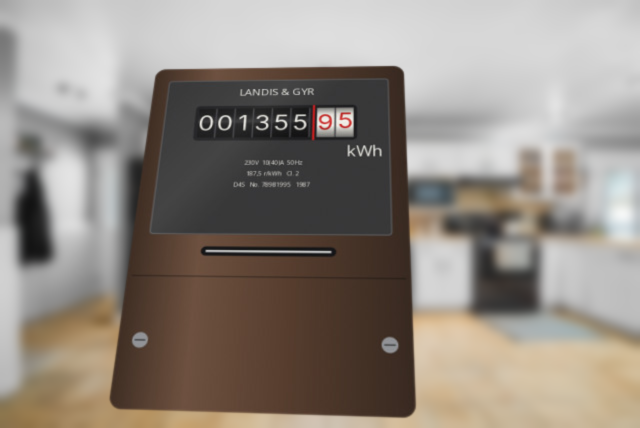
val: kWh 1355.95
